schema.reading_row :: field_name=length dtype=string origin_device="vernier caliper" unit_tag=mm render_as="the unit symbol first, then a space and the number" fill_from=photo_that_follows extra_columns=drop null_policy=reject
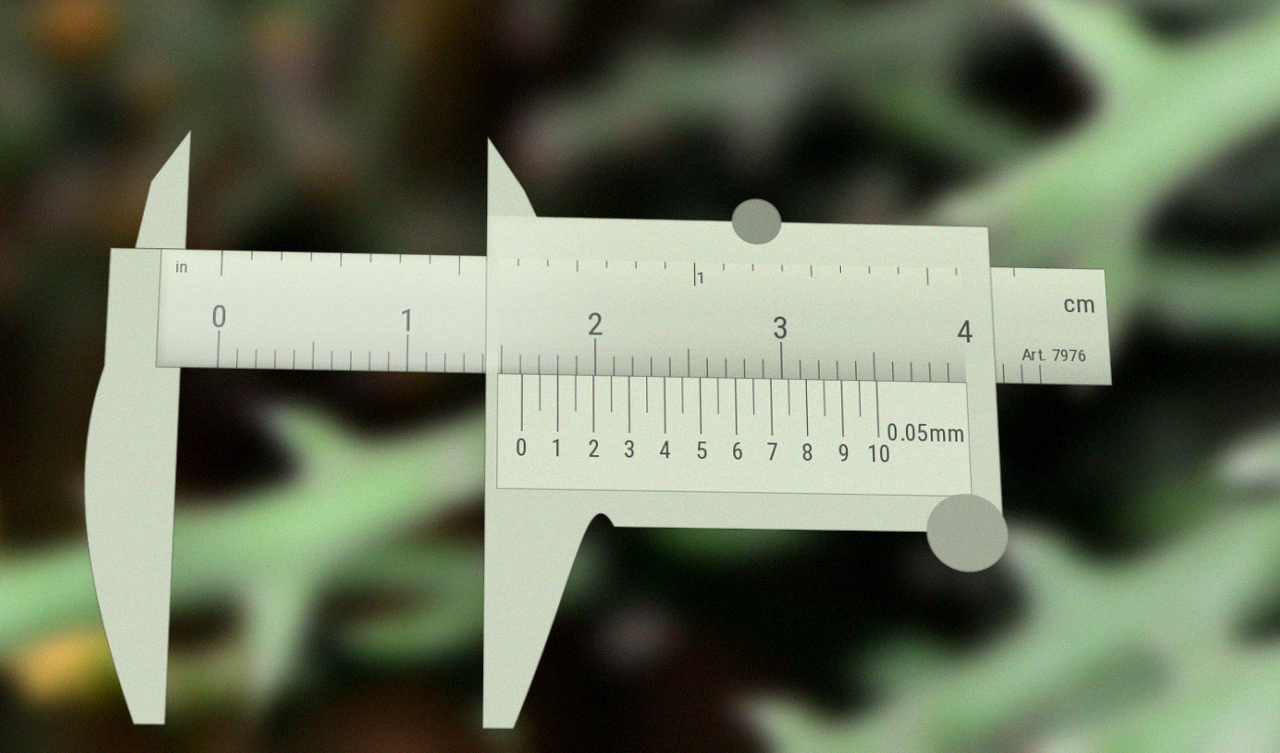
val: mm 16.1
